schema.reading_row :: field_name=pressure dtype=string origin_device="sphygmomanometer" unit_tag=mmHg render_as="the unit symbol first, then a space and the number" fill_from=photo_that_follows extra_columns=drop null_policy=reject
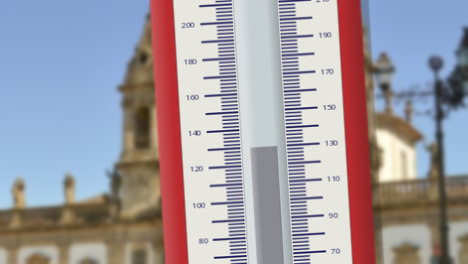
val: mmHg 130
